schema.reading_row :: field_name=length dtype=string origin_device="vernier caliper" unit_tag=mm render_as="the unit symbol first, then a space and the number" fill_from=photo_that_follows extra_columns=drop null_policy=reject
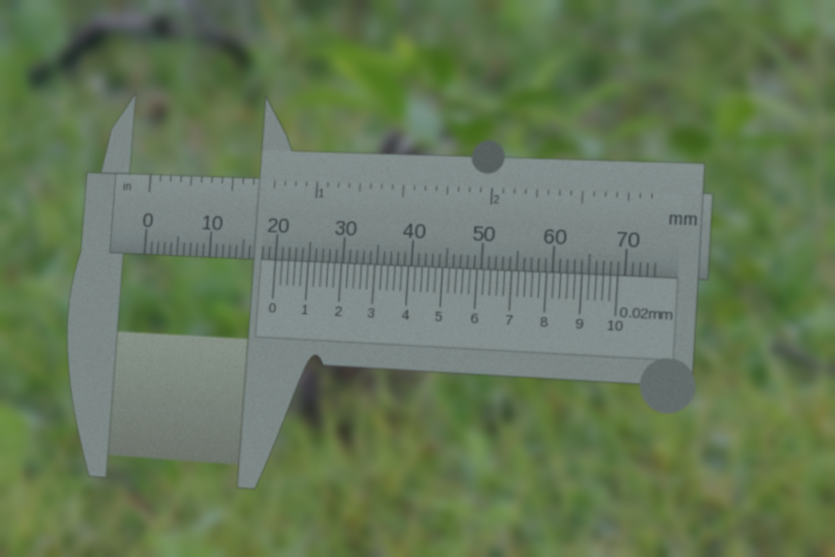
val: mm 20.0
